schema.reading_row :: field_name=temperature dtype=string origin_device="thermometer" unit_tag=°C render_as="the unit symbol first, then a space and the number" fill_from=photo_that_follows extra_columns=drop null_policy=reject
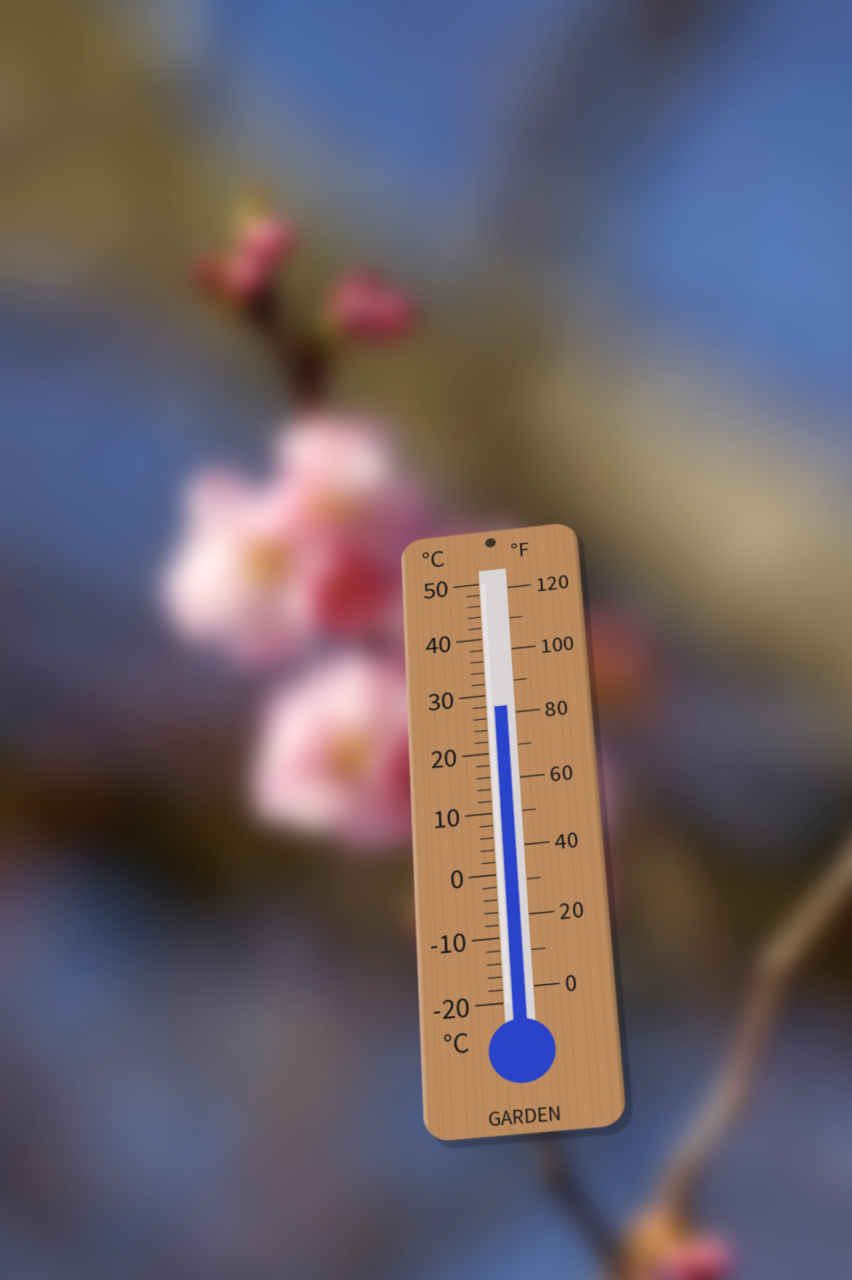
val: °C 28
